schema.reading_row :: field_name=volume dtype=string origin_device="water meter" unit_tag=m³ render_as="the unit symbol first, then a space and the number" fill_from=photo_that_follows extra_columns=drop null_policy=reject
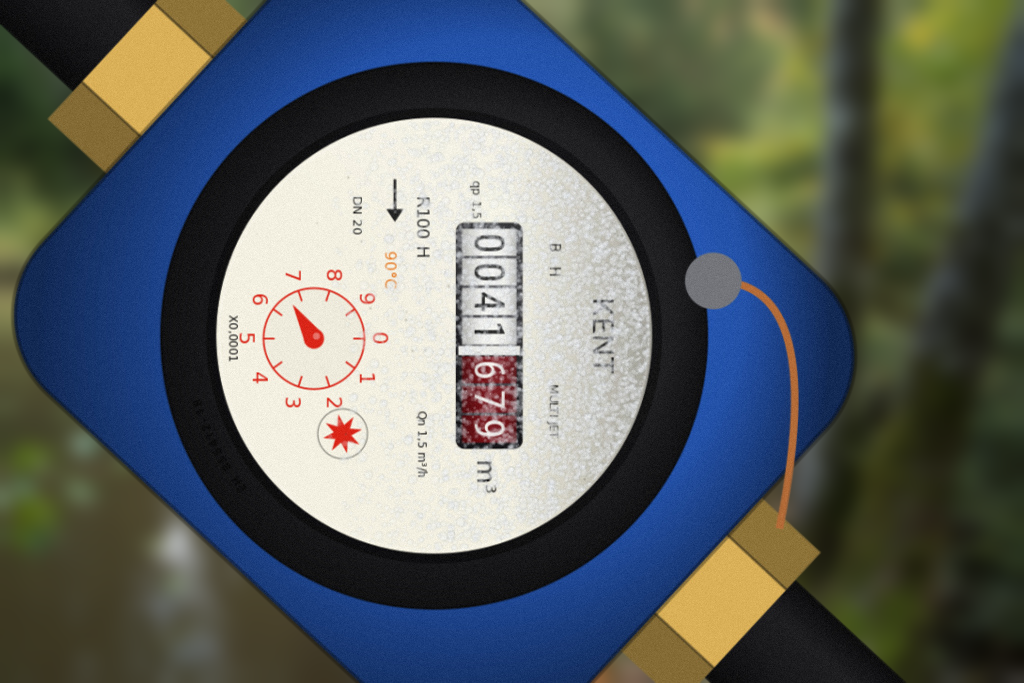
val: m³ 41.6796
